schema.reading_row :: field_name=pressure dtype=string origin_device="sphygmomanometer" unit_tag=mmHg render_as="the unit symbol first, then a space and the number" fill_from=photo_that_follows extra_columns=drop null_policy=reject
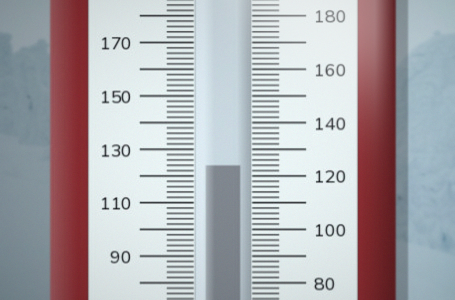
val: mmHg 124
